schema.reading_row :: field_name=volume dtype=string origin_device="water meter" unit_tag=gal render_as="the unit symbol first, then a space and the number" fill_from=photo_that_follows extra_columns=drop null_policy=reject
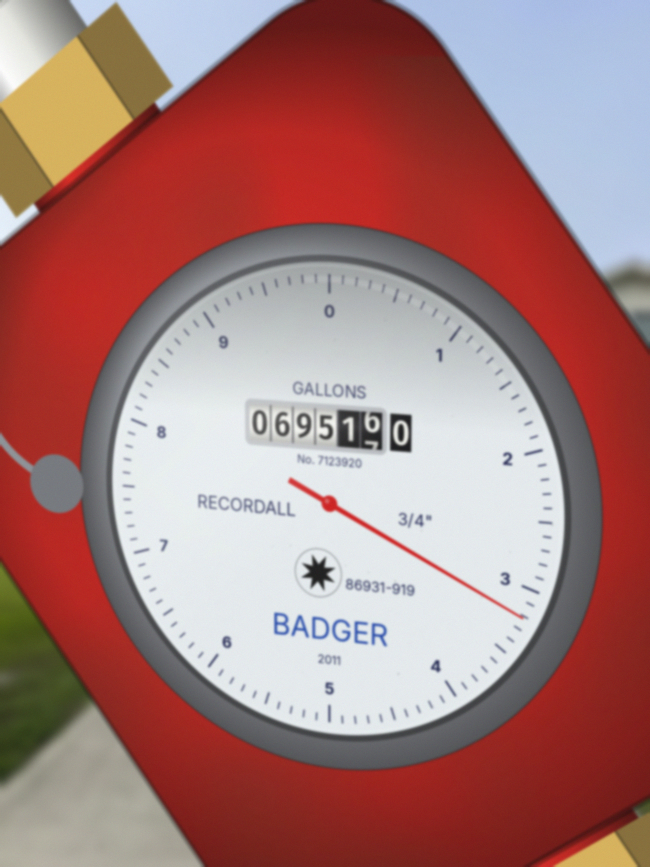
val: gal 695163.2
